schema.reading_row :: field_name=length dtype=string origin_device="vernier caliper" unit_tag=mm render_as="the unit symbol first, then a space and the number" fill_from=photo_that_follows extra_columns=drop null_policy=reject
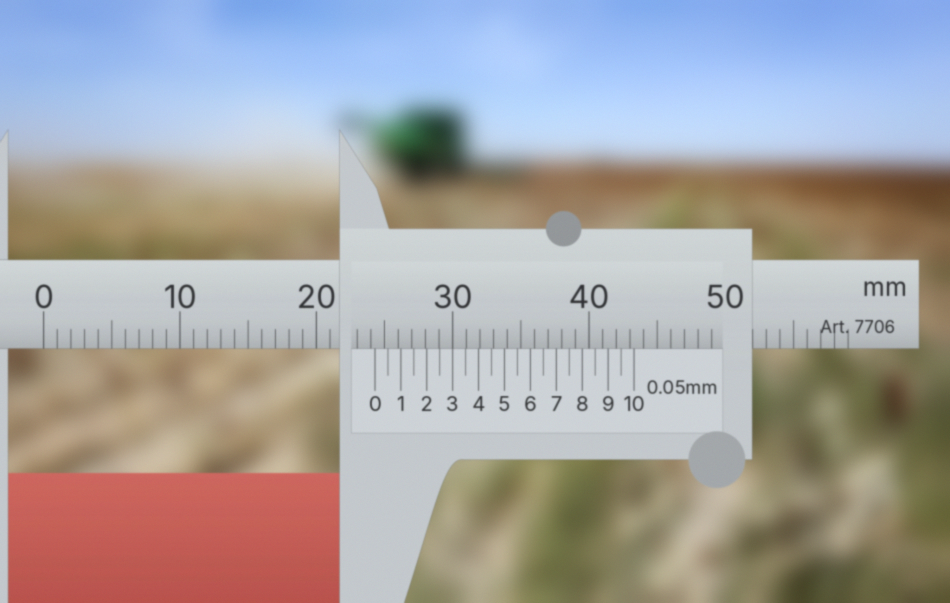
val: mm 24.3
